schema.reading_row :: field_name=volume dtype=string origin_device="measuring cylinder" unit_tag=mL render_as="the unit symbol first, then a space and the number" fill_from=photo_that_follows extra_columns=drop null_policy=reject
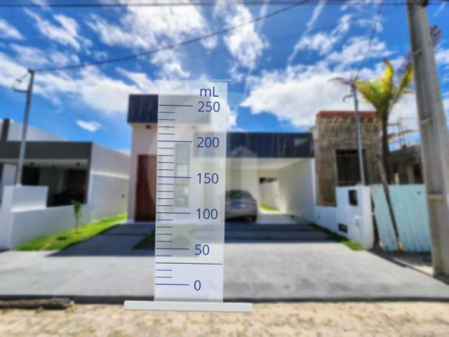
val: mL 30
